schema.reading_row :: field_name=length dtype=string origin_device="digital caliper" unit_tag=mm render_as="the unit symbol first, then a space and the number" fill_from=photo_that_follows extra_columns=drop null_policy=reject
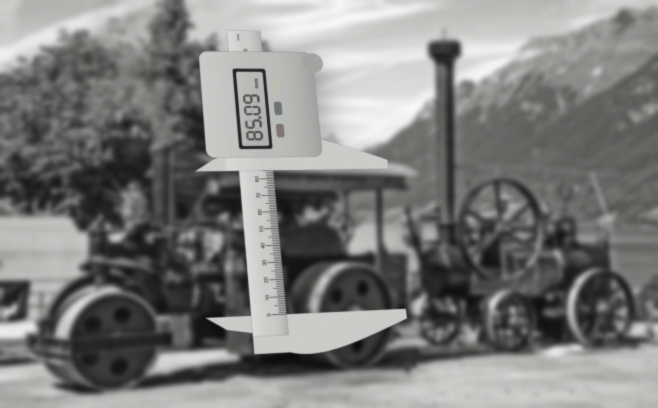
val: mm 85.09
